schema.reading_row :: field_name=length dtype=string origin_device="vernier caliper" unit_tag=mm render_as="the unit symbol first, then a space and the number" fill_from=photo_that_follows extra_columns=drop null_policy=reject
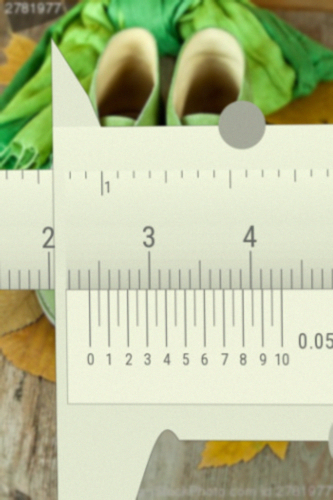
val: mm 24.0
